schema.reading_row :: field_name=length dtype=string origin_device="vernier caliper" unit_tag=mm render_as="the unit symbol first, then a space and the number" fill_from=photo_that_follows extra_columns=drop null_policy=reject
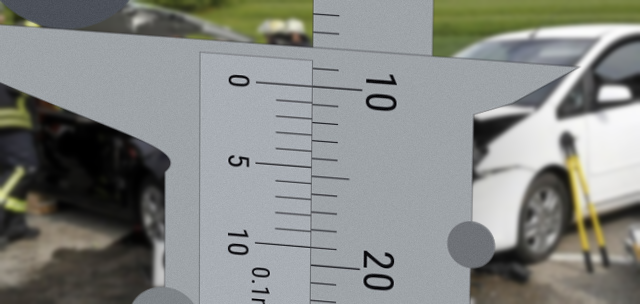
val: mm 10.0
